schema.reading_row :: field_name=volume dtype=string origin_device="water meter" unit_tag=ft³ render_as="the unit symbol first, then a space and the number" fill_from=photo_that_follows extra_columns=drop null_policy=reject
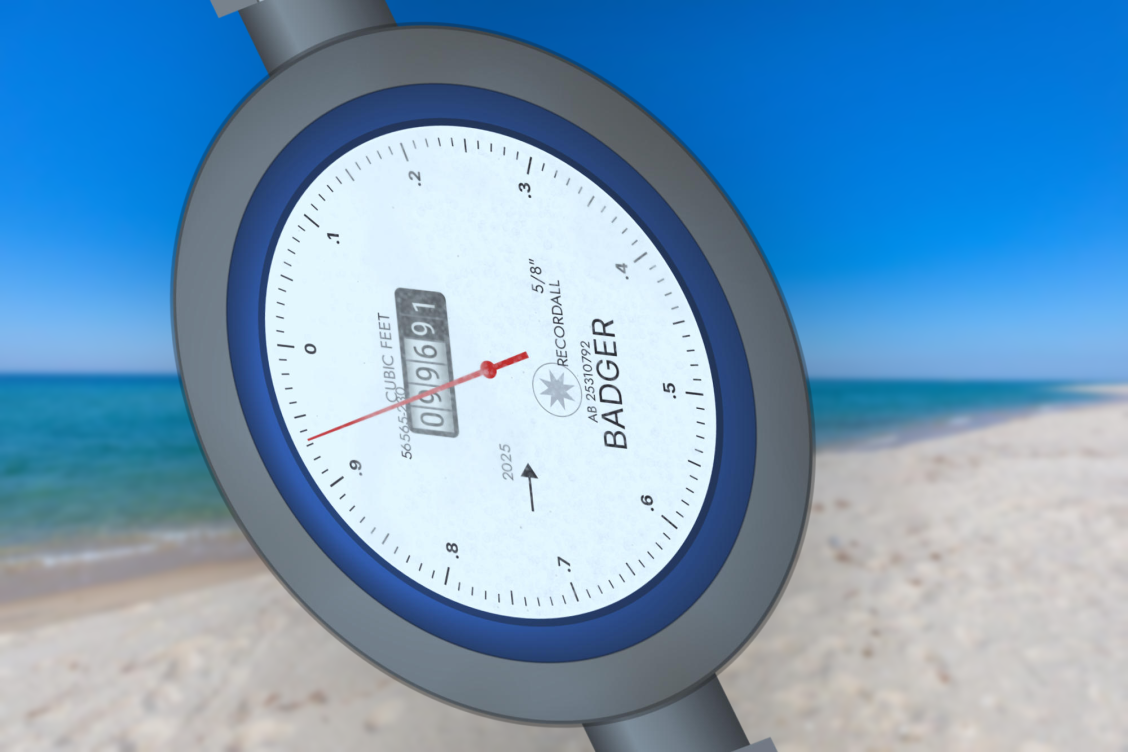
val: ft³ 99690.93
